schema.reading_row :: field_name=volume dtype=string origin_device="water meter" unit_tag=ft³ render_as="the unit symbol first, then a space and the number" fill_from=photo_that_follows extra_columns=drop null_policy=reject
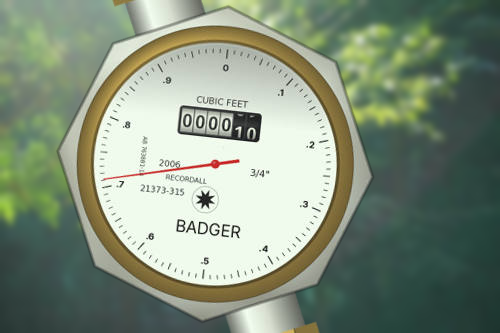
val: ft³ 9.71
